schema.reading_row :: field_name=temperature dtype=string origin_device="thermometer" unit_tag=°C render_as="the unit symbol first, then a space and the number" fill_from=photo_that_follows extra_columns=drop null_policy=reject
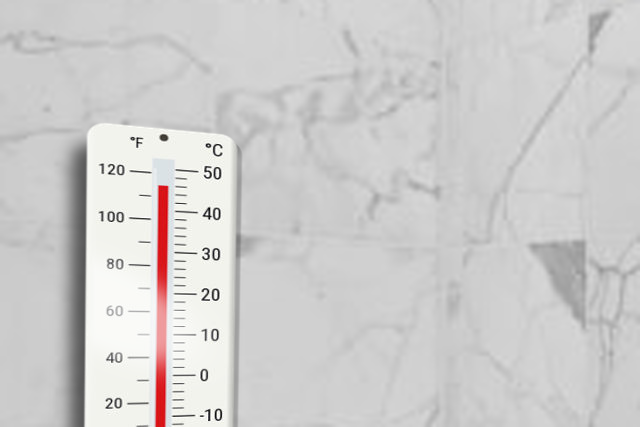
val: °C 46
